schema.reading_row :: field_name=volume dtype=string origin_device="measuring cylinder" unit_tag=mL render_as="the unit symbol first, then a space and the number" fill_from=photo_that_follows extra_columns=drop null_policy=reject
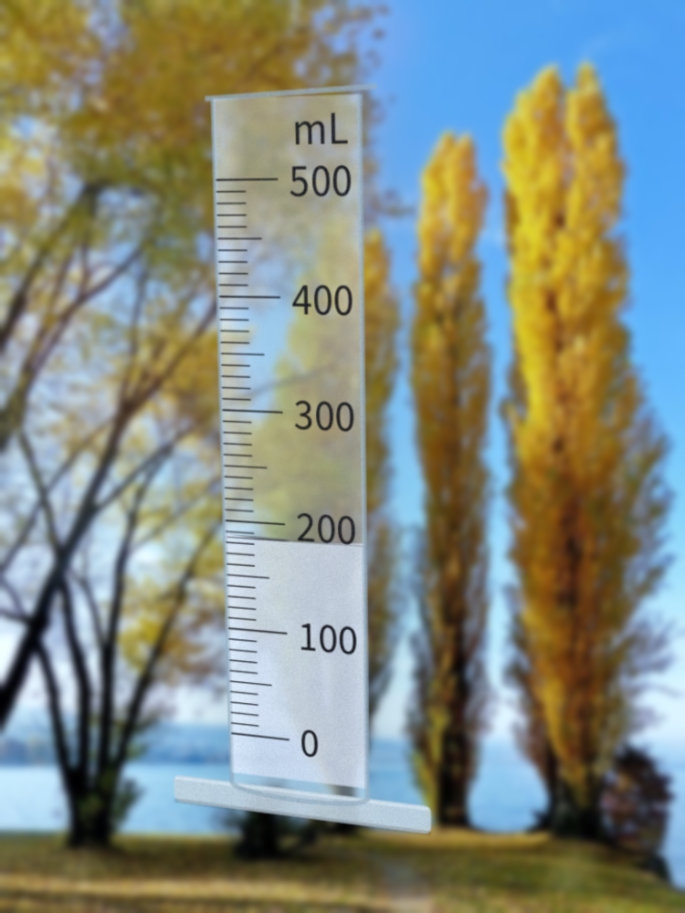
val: mL 185
